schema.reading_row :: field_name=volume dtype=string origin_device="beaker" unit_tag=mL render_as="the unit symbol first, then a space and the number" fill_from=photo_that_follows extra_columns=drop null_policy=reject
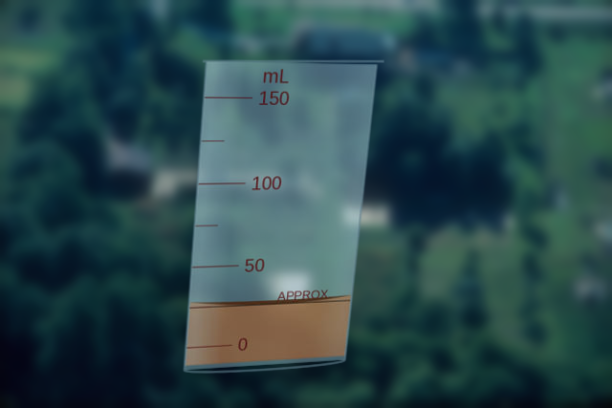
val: mL 25
